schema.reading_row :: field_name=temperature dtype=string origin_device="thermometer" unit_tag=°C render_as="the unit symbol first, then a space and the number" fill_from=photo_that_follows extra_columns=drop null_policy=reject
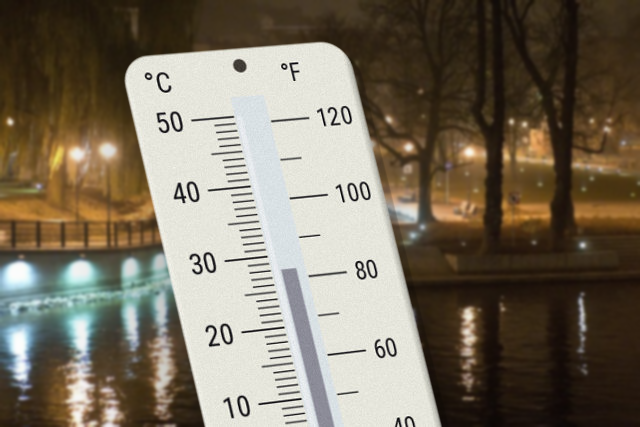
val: °C 28
